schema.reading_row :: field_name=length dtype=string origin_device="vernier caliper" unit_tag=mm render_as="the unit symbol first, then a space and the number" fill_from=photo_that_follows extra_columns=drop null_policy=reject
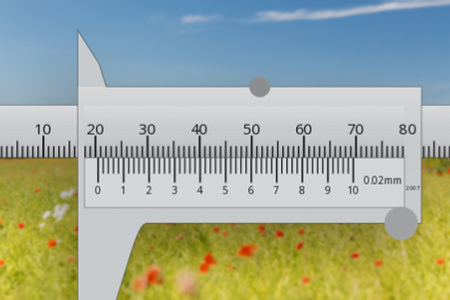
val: mm 20.5
